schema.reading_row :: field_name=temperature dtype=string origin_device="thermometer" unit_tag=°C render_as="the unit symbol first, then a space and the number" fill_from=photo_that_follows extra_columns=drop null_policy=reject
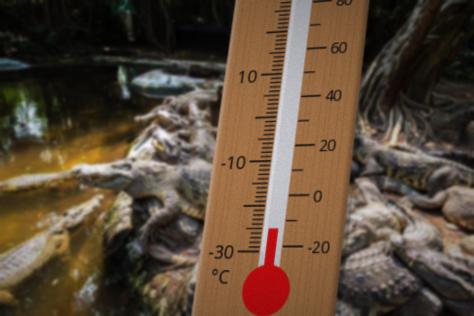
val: °C -25
